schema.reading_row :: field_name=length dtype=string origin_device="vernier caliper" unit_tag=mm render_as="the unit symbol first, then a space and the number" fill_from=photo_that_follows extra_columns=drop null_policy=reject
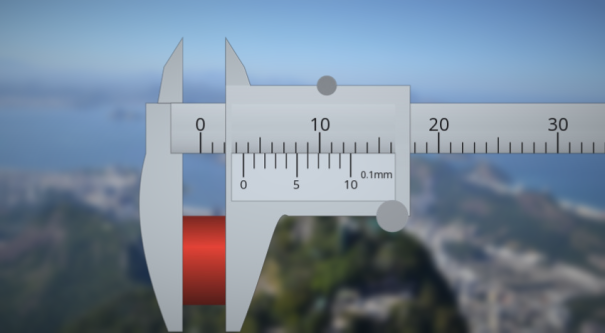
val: mm 3.6
